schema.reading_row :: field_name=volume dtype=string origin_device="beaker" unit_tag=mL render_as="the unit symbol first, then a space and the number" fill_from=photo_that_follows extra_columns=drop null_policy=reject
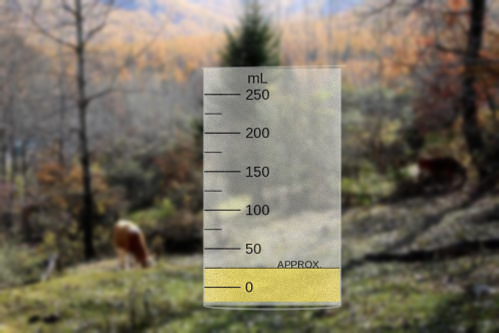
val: mL 25
